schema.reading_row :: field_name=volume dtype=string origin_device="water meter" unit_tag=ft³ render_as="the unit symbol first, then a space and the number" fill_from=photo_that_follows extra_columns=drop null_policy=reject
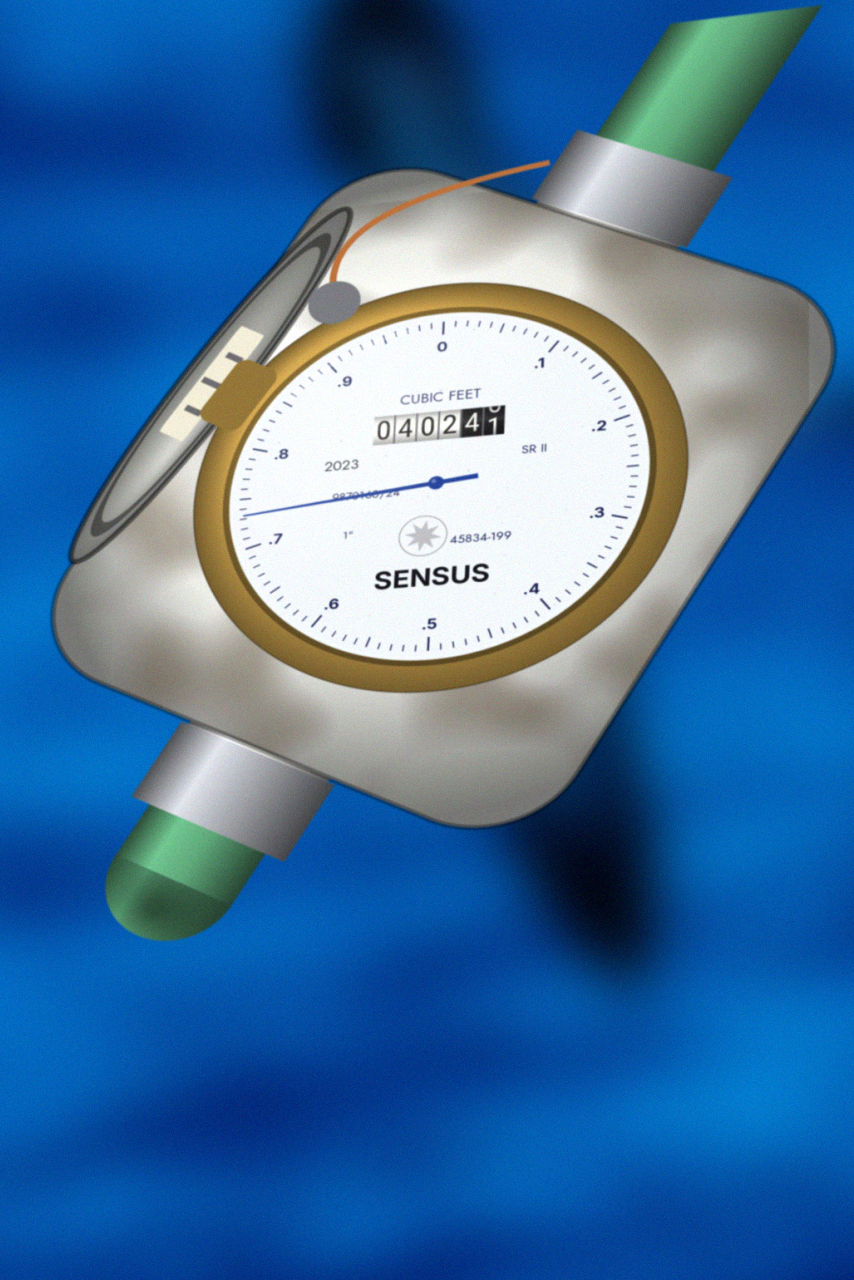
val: ft³ 40240.73
